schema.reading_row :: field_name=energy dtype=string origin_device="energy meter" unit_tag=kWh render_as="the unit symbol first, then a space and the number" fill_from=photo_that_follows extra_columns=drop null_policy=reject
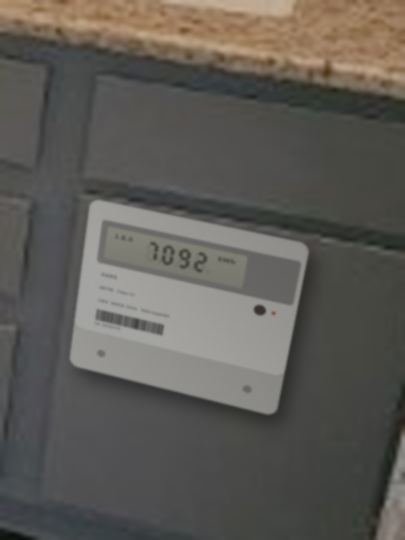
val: kWh 7092
